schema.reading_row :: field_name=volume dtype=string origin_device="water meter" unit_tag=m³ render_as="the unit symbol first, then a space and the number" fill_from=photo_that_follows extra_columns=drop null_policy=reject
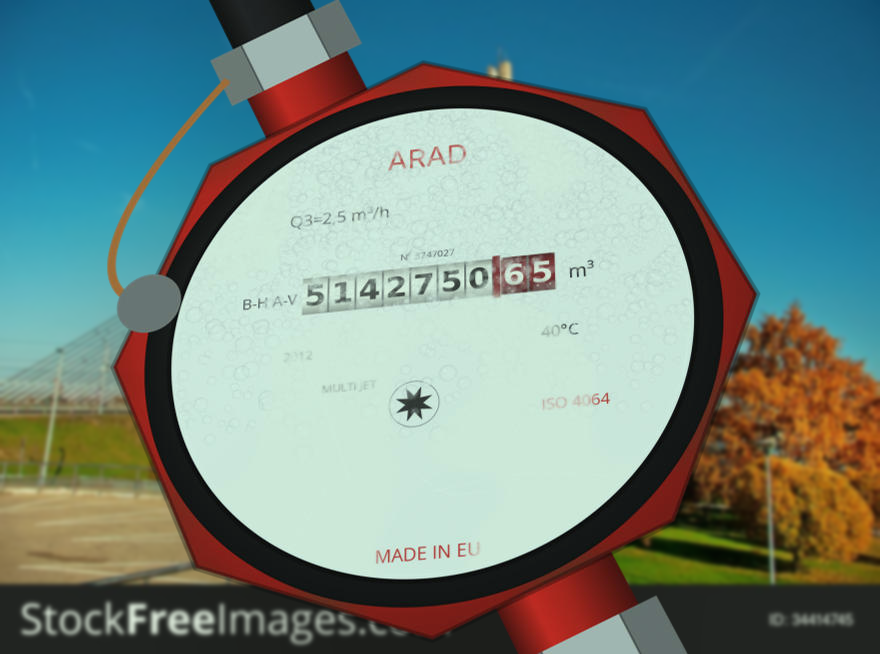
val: m³ 5142750.65
